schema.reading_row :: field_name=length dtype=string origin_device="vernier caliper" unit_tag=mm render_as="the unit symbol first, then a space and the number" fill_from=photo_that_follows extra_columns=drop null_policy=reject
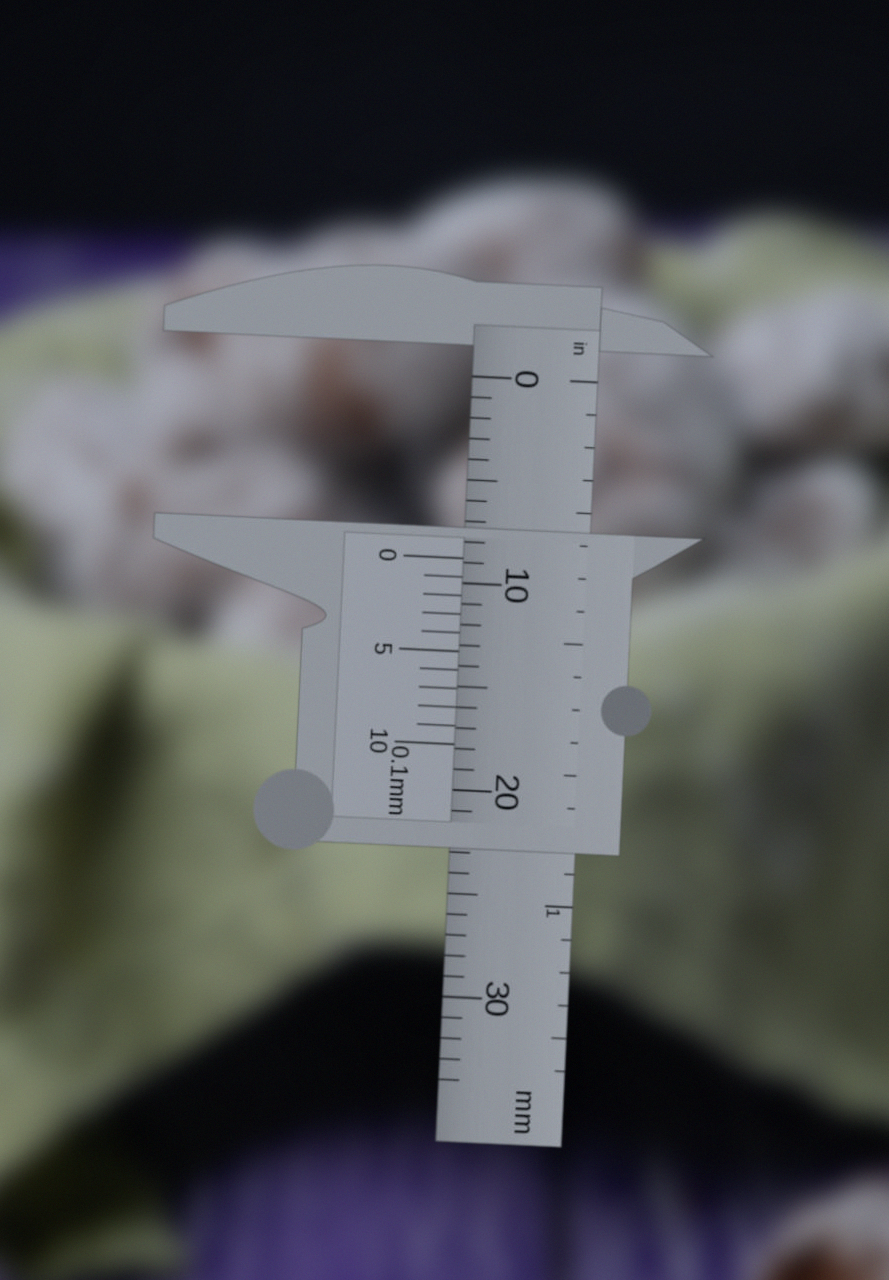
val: mm 8.8
